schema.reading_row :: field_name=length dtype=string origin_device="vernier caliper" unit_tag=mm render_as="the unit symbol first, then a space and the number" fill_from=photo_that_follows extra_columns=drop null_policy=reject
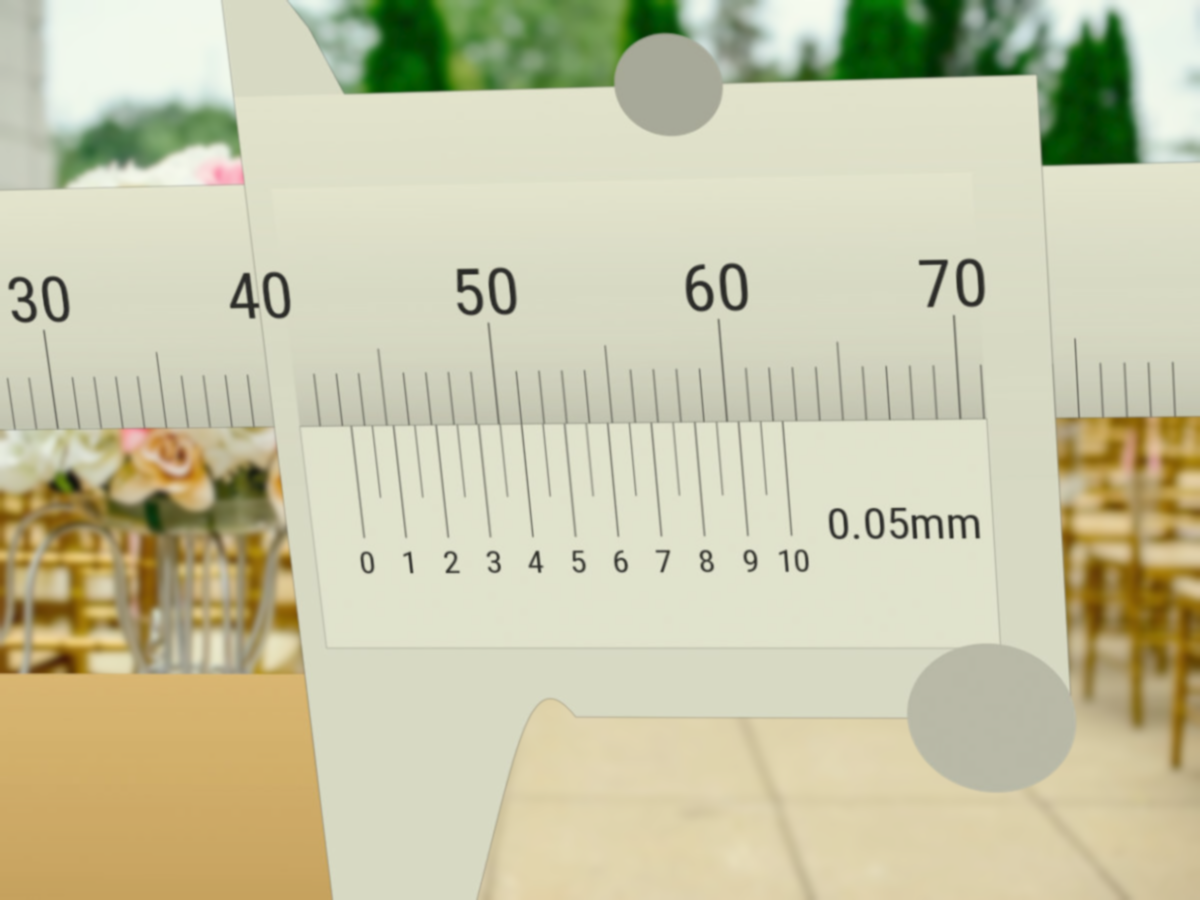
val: mm 43.4
